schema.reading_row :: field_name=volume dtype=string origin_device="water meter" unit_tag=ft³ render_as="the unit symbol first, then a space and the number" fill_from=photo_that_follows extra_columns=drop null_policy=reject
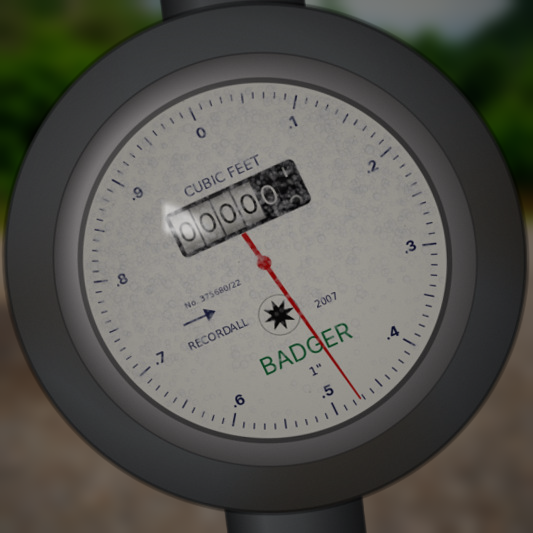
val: ft³ 1.47
